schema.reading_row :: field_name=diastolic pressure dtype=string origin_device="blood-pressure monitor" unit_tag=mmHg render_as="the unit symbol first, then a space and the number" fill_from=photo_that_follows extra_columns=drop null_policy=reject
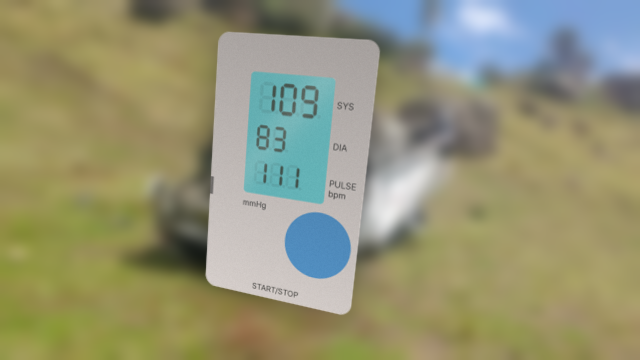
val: mmHg 83
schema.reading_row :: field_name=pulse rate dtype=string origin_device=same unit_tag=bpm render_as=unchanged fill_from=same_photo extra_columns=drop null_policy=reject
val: bpm 111
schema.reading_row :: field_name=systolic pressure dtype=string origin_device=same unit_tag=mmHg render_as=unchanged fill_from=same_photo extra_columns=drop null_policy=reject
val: mmHg 109
